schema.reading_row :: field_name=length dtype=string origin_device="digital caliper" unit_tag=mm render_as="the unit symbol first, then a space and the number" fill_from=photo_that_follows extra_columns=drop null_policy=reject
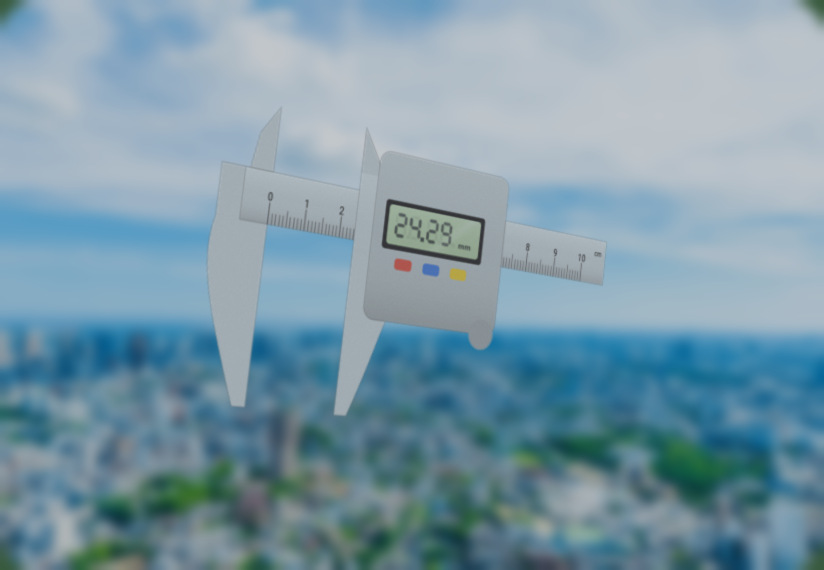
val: mm 24.29
